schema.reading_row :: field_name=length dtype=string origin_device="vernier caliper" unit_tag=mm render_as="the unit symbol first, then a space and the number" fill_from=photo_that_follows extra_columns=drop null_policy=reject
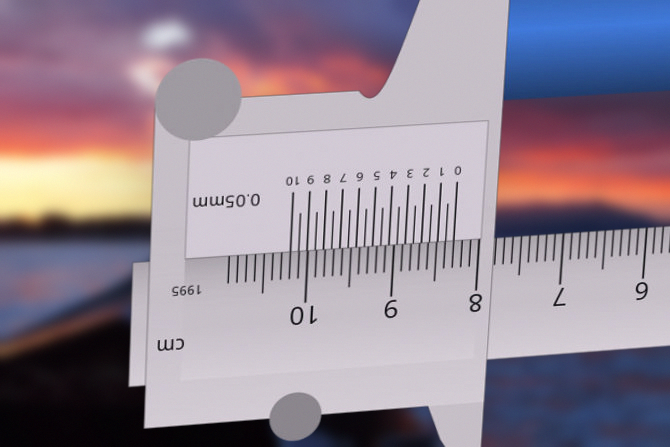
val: mm 83.0
